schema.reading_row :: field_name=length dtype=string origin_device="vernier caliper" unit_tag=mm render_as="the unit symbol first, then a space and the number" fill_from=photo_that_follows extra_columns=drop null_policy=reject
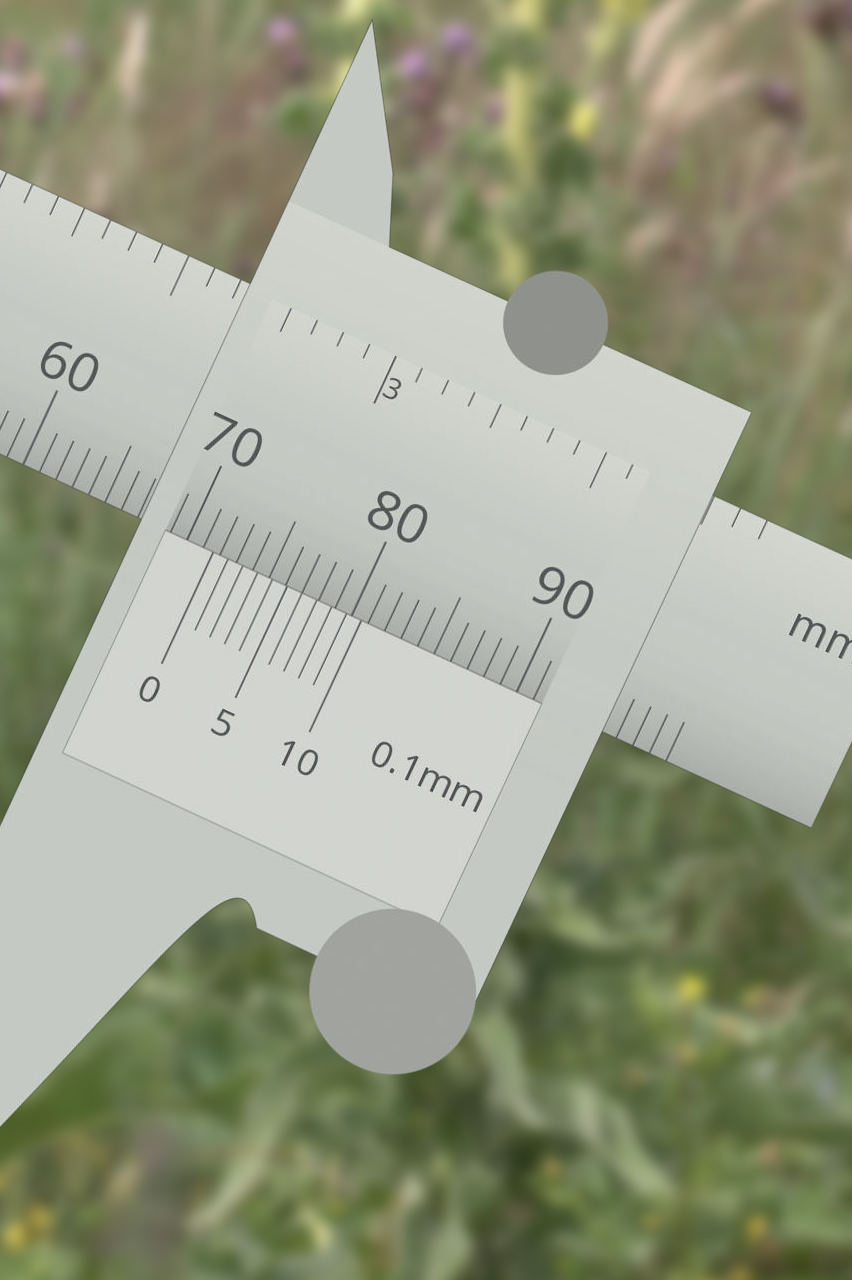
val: mm 71.6
